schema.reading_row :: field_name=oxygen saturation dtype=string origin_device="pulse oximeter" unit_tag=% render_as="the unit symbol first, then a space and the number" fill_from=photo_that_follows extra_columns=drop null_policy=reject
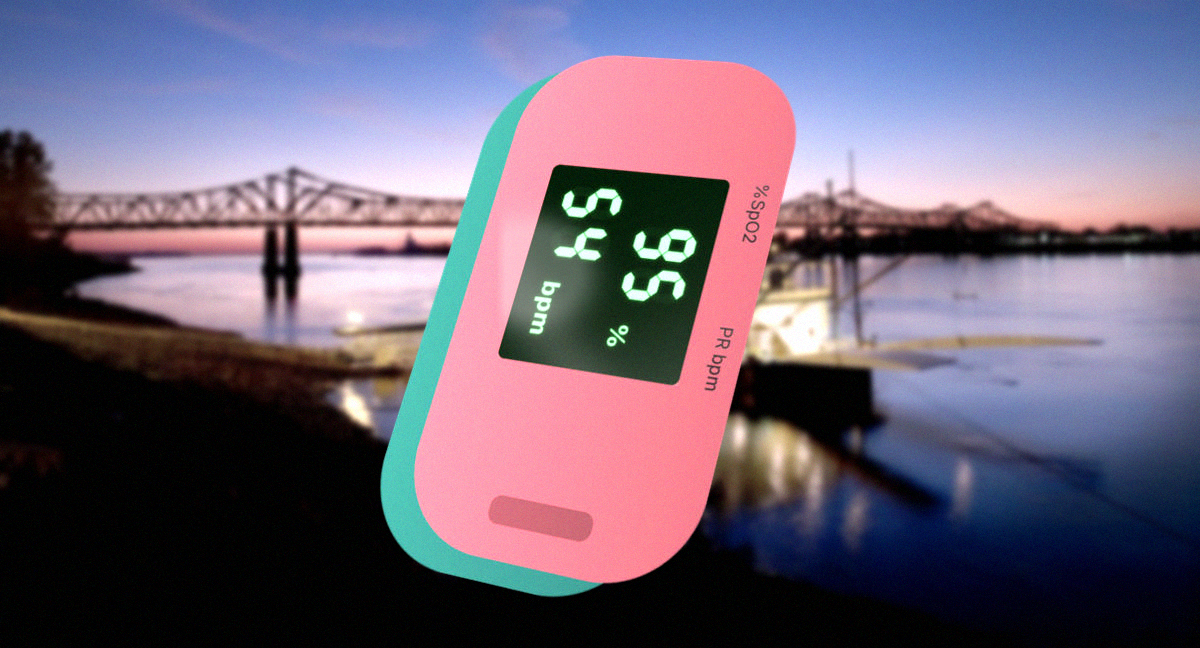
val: % 95
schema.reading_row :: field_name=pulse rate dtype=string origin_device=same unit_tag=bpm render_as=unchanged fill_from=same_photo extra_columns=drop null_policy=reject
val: bpm 54
